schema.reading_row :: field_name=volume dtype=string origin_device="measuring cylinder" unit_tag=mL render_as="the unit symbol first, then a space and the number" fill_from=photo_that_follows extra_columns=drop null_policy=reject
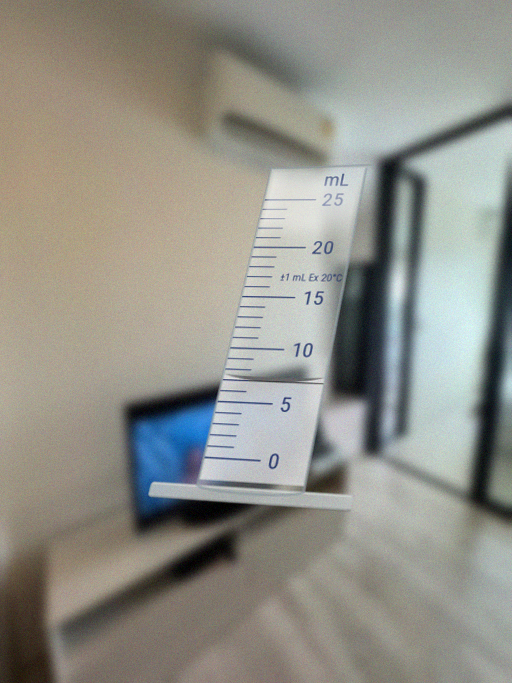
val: mL 7
